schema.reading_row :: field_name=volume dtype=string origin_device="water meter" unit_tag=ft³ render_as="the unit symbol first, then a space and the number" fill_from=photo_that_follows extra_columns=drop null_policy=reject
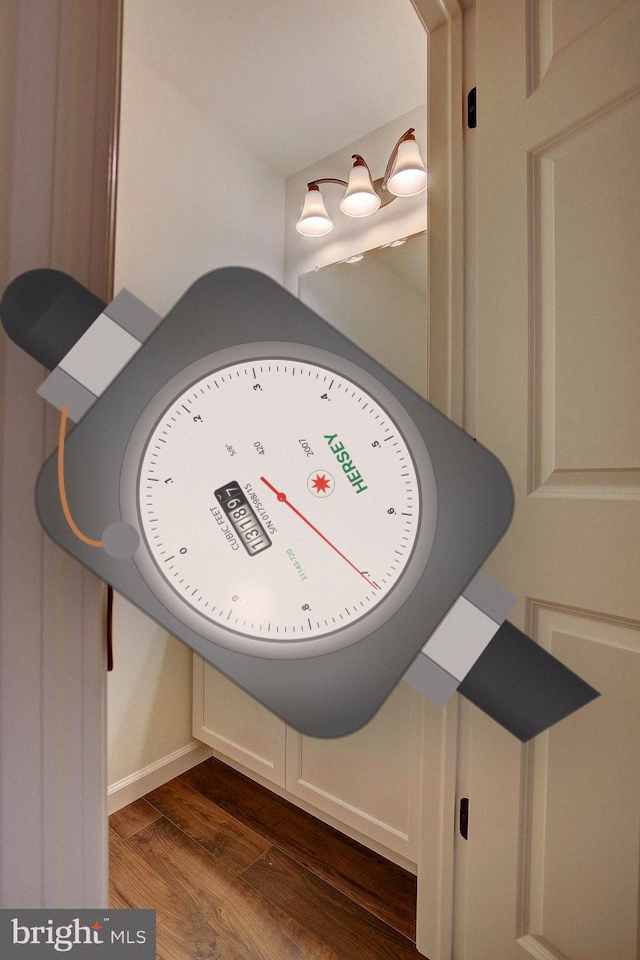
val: ft³ 131896.70
